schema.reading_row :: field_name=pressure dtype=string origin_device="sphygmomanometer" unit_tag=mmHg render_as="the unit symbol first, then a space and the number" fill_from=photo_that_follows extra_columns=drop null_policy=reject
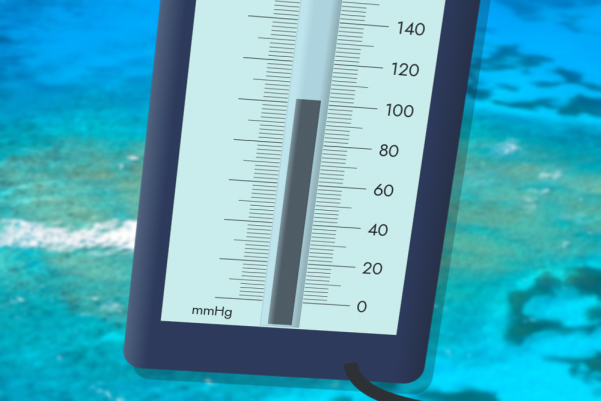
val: mmHg 102
